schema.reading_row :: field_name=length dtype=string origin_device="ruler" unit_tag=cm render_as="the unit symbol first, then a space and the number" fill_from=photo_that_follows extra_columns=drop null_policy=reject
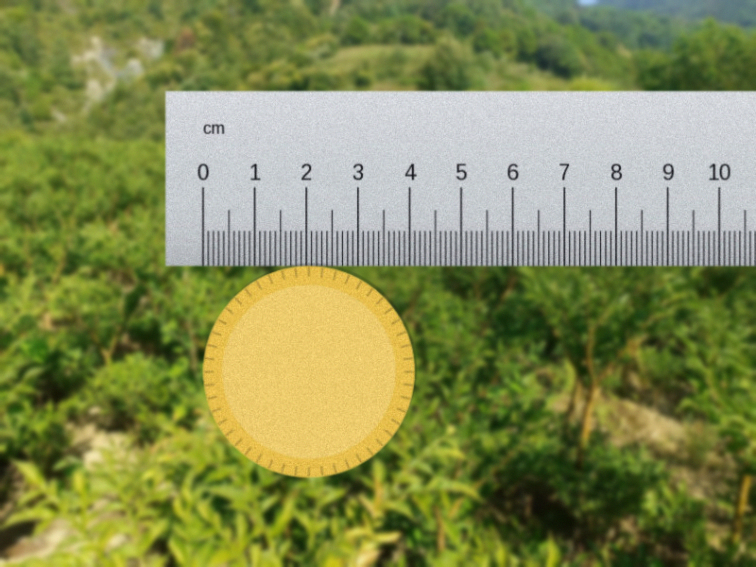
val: cm 4.1
